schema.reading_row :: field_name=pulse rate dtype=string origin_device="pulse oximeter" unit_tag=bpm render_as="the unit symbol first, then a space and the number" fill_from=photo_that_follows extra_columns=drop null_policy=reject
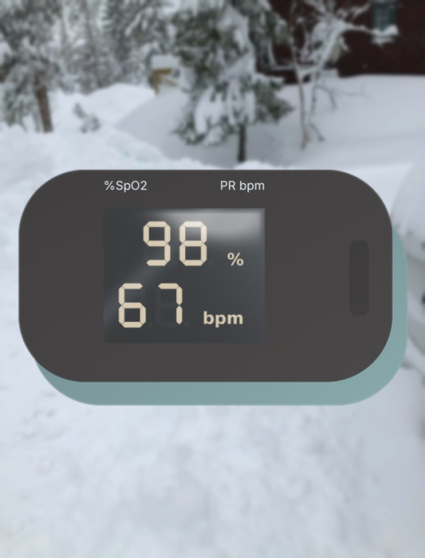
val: bpm 67
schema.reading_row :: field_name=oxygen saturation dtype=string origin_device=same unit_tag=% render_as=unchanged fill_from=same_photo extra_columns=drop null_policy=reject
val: % 98
